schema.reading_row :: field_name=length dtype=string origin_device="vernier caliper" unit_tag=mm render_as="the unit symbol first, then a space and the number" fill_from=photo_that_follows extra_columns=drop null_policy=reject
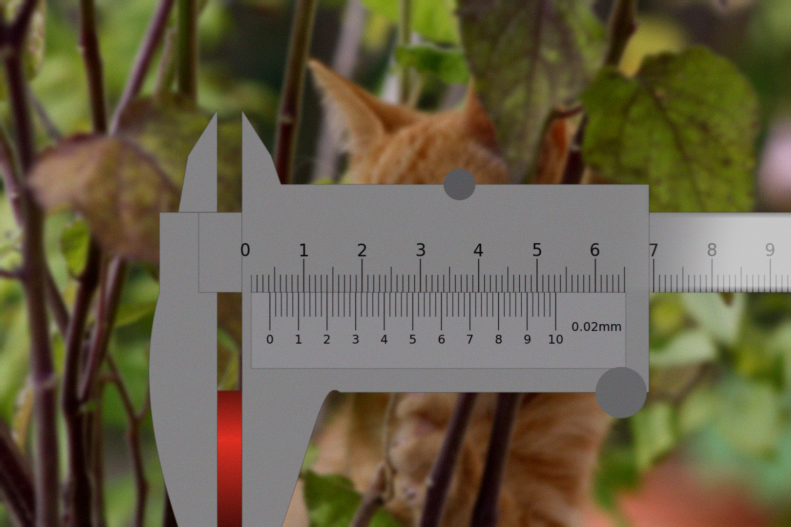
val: mm 4.2
